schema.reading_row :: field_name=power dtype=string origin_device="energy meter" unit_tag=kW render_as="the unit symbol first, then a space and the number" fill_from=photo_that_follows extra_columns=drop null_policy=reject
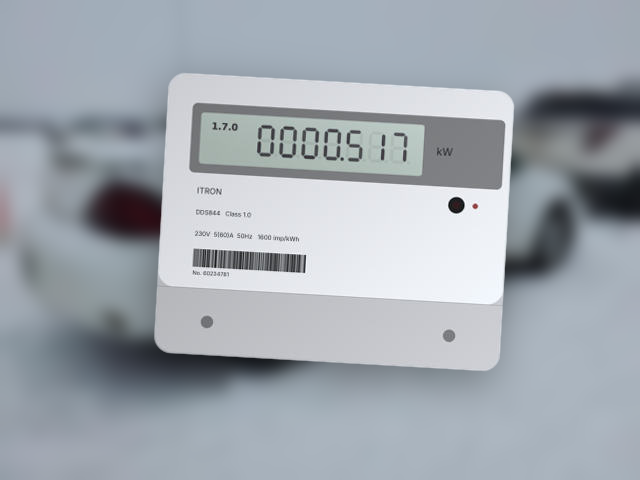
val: kW 0.517
